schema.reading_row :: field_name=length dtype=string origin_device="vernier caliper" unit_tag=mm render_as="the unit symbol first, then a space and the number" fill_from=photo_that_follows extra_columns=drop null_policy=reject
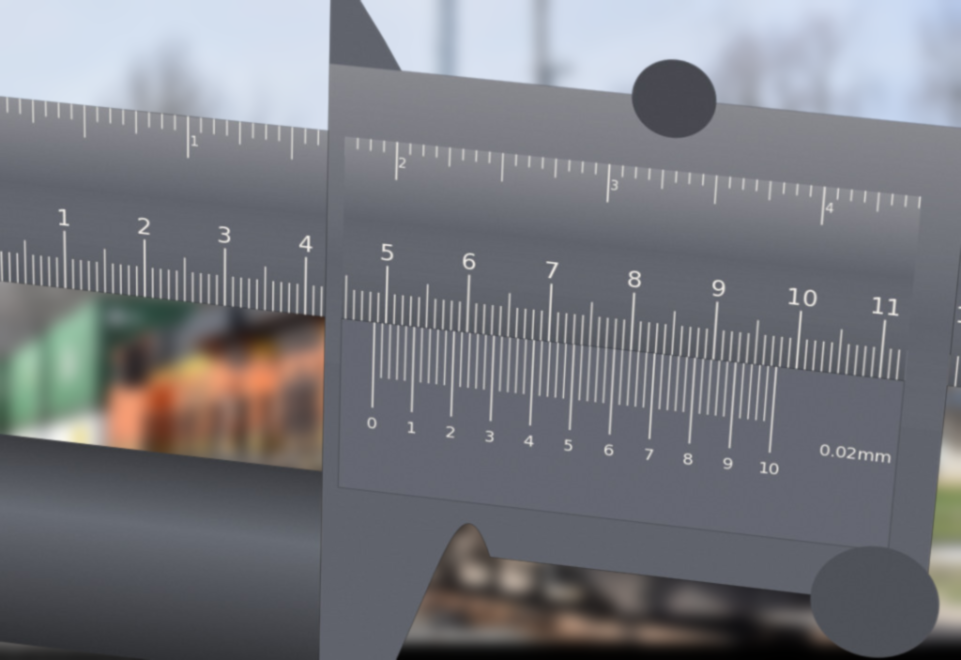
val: mm 48.6
